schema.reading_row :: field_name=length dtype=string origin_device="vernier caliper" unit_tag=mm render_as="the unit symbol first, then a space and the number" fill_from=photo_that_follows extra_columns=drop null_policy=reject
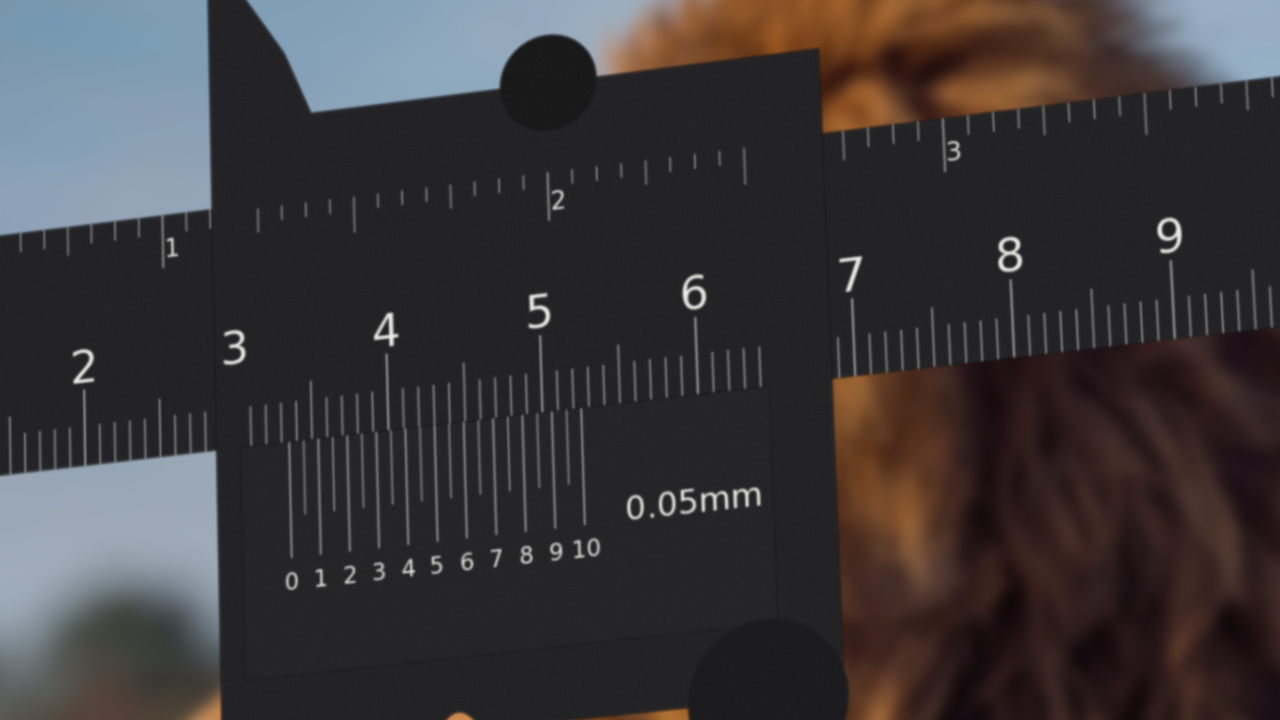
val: mm 33.5
